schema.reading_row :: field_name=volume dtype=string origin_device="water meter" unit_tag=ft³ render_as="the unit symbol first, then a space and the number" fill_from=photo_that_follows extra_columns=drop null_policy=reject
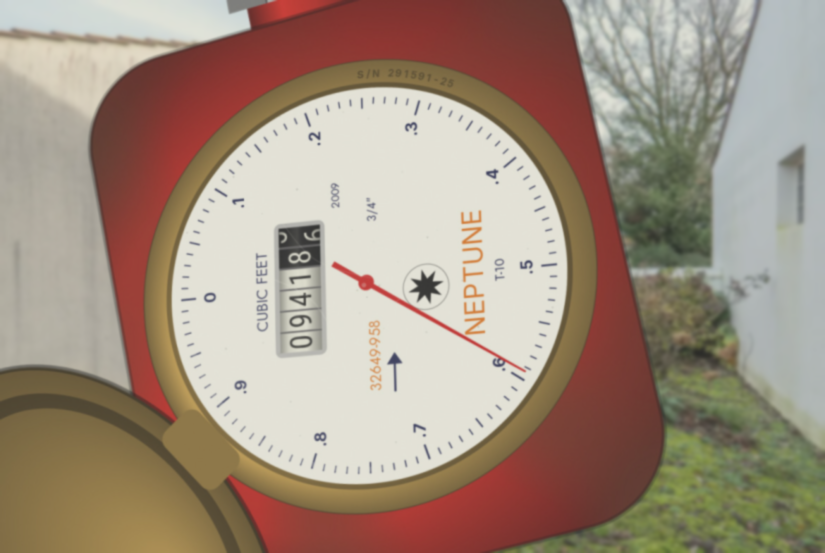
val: ft³ 94185.59
